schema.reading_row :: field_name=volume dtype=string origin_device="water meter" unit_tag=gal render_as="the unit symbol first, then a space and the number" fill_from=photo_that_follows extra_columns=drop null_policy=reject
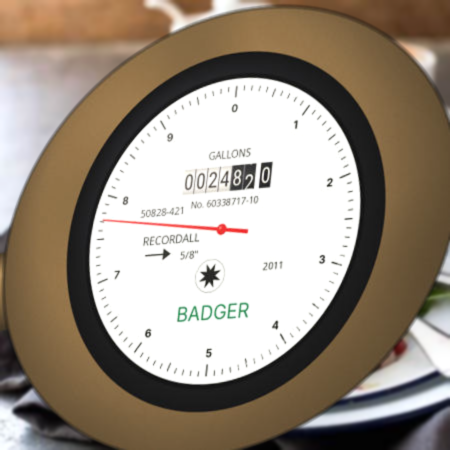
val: gal 24817.7
